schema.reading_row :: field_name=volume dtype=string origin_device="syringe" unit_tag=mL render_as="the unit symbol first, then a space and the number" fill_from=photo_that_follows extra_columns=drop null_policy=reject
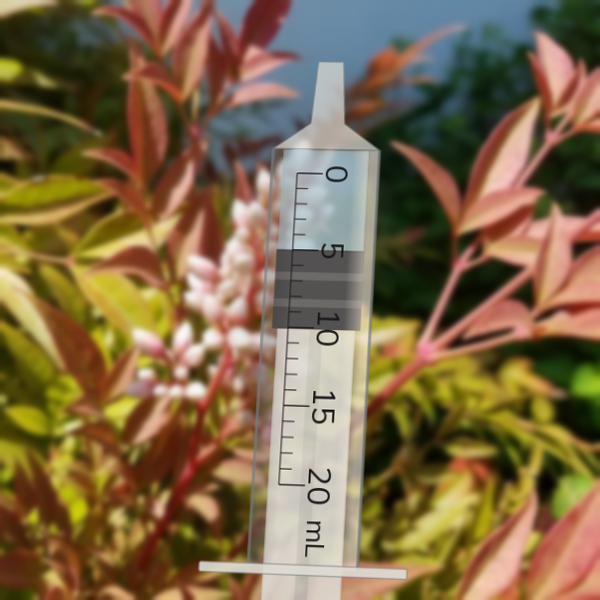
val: mL 5
